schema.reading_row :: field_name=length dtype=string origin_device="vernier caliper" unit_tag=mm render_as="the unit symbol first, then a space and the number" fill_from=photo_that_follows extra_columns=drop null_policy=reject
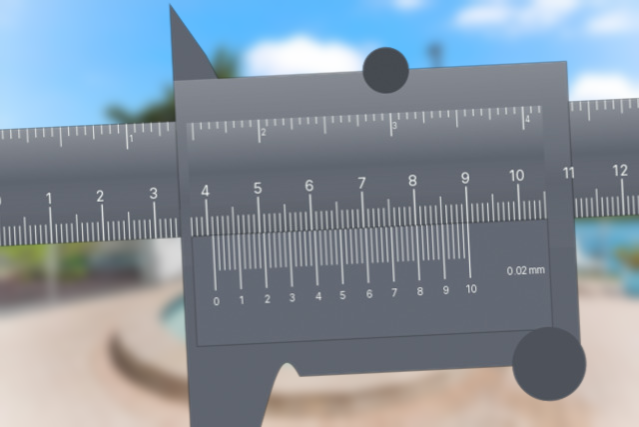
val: mm 41.0
